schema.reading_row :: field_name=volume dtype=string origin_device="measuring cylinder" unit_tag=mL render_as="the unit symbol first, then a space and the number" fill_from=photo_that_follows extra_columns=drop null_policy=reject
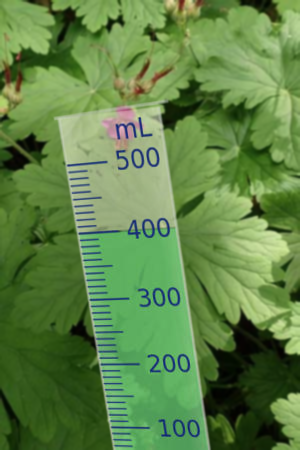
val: mL 400
